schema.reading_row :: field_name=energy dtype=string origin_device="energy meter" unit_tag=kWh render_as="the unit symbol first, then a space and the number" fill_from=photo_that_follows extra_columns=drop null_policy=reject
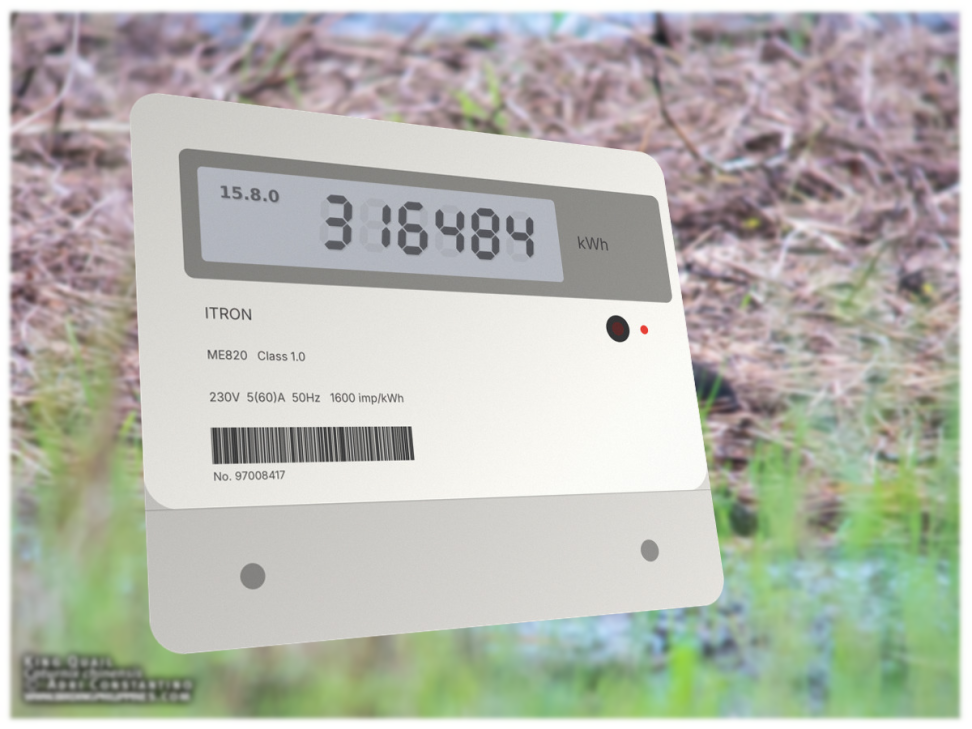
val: kWh 316484
